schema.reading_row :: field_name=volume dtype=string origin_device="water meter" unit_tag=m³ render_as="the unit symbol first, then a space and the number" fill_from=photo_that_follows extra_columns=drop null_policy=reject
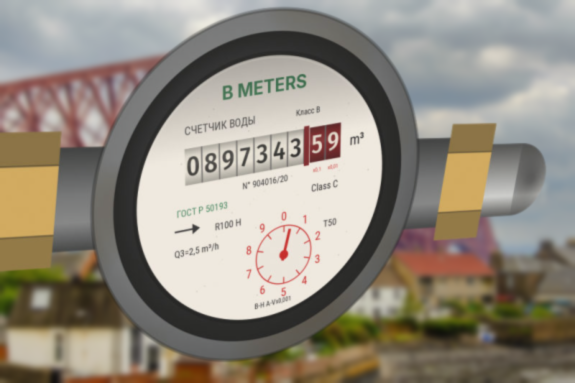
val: m³ 897343.590
